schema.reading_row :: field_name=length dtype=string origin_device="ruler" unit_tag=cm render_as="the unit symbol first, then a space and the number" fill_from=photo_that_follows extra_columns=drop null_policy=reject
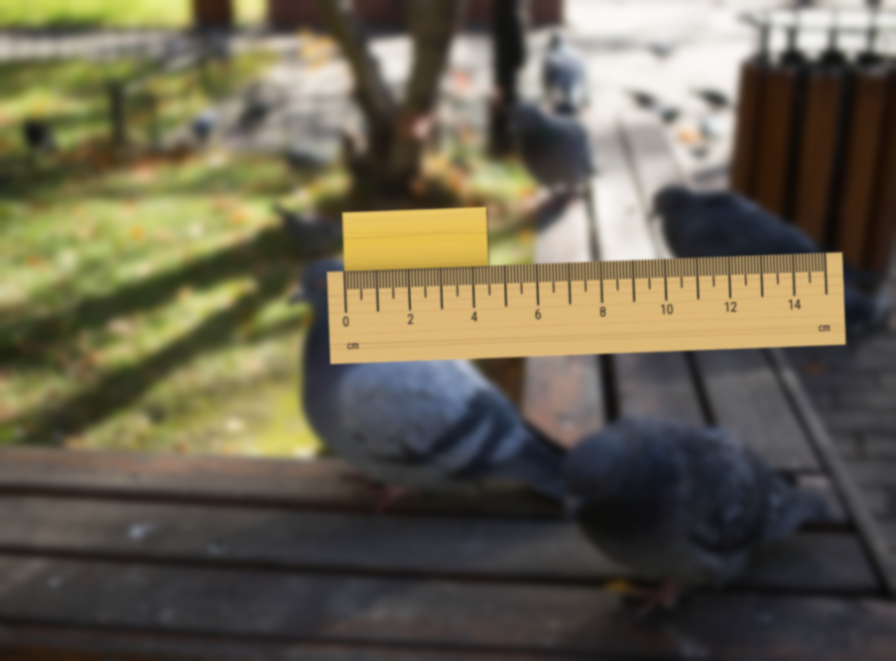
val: cm 4.5
